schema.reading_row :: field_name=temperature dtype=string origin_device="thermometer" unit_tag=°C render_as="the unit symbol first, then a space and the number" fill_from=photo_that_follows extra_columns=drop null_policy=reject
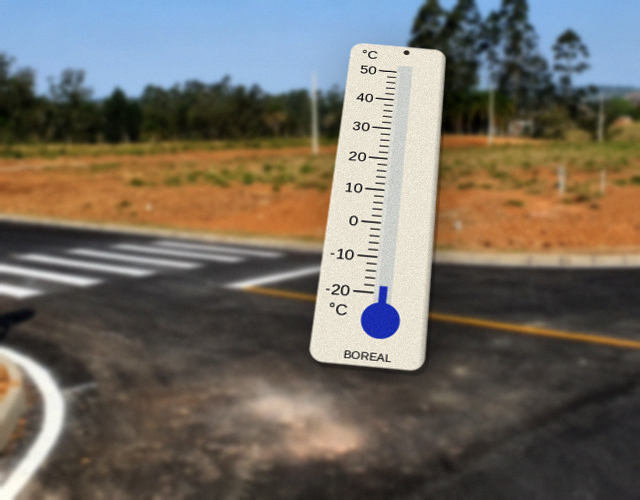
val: °C -18
